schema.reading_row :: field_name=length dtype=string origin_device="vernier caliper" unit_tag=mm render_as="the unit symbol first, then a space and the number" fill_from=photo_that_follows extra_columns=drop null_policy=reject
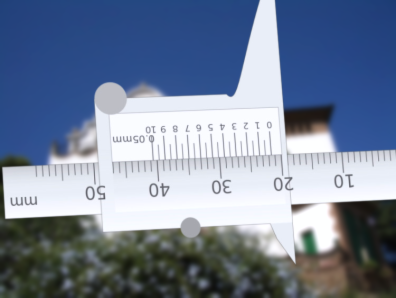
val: mm 21.6
